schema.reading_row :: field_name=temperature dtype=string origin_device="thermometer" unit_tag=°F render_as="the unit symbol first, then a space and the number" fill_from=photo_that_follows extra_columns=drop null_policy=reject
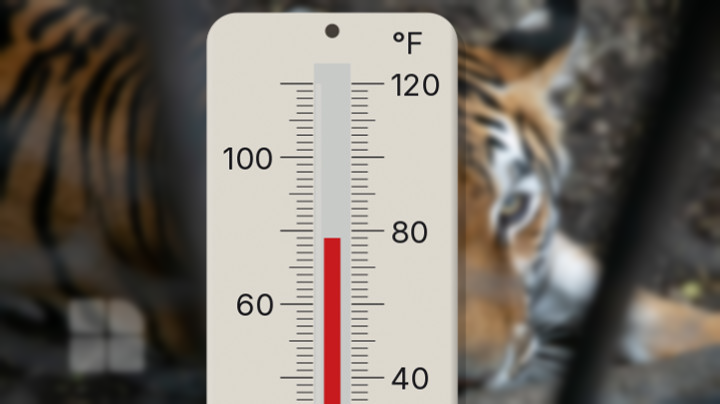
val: °F 78
